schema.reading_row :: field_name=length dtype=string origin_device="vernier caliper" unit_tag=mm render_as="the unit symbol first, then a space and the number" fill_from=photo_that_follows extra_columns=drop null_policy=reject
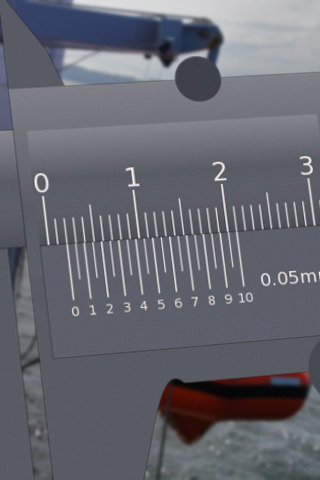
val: mm 2.0
